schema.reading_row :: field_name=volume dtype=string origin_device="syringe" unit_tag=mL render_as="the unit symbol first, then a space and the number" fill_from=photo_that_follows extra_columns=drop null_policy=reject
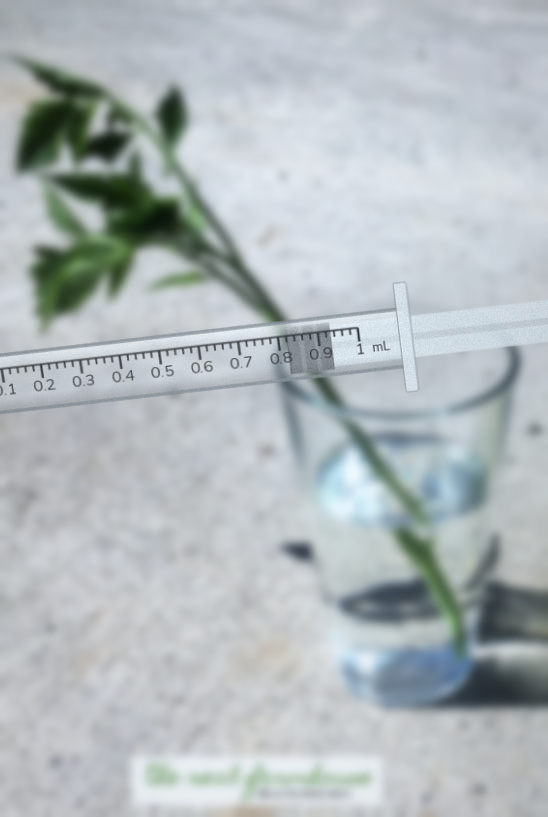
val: mL 0.82
